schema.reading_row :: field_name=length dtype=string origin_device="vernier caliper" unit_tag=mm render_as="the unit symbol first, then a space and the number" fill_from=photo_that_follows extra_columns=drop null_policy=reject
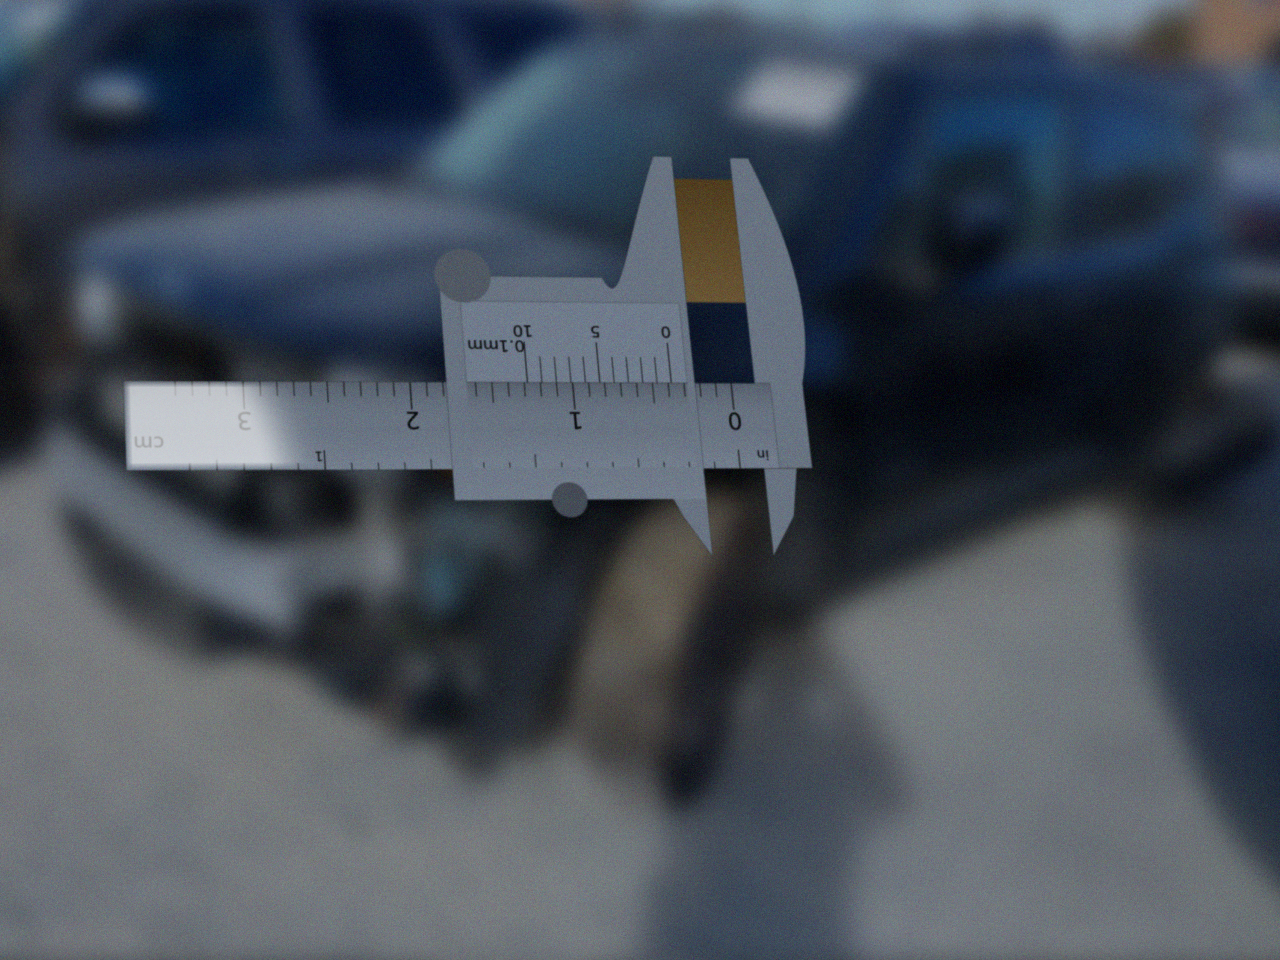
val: mm 3.8
